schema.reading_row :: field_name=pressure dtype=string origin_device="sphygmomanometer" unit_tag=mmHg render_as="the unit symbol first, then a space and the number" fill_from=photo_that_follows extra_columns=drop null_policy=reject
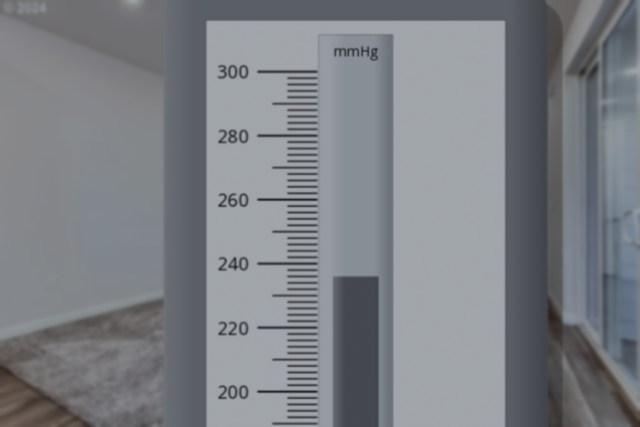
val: mmHg 236
